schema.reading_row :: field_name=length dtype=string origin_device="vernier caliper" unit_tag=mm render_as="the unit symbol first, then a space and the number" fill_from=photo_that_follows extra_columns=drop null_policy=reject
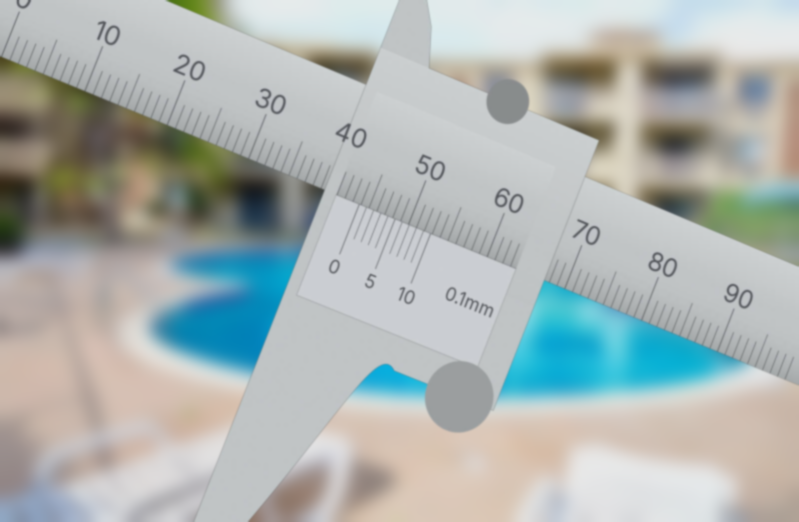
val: mm 43.8
